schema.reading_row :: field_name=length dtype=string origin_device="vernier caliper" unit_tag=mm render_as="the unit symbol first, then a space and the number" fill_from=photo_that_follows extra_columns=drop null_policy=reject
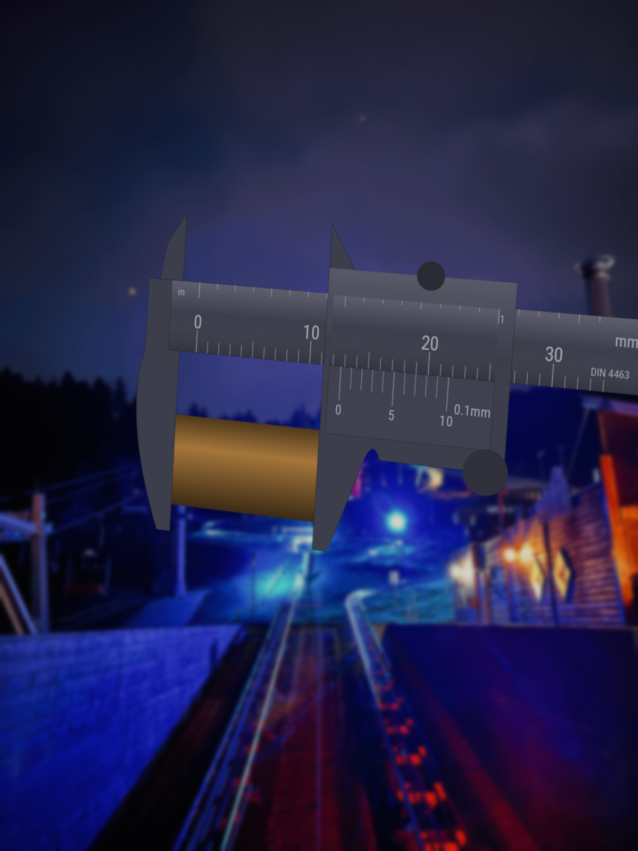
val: mm 12.7
